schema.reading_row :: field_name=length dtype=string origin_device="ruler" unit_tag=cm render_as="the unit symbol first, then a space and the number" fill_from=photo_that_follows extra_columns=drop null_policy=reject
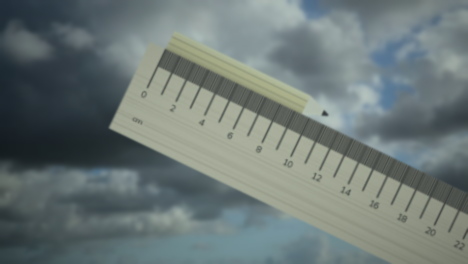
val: cm 11
